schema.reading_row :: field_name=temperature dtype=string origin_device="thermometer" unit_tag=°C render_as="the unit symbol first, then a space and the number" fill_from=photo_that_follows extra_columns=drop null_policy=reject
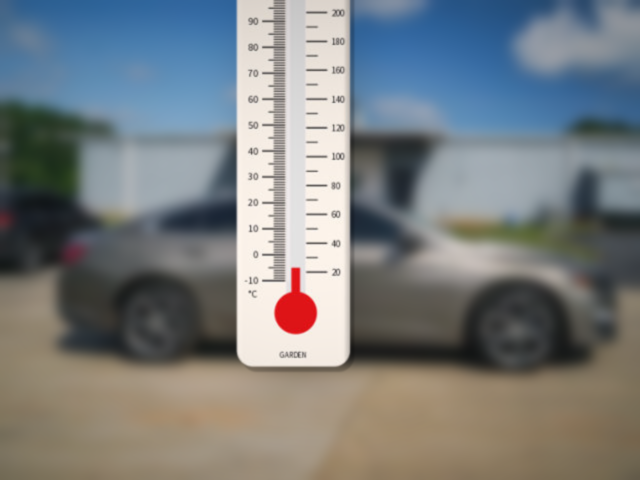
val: °C -5
